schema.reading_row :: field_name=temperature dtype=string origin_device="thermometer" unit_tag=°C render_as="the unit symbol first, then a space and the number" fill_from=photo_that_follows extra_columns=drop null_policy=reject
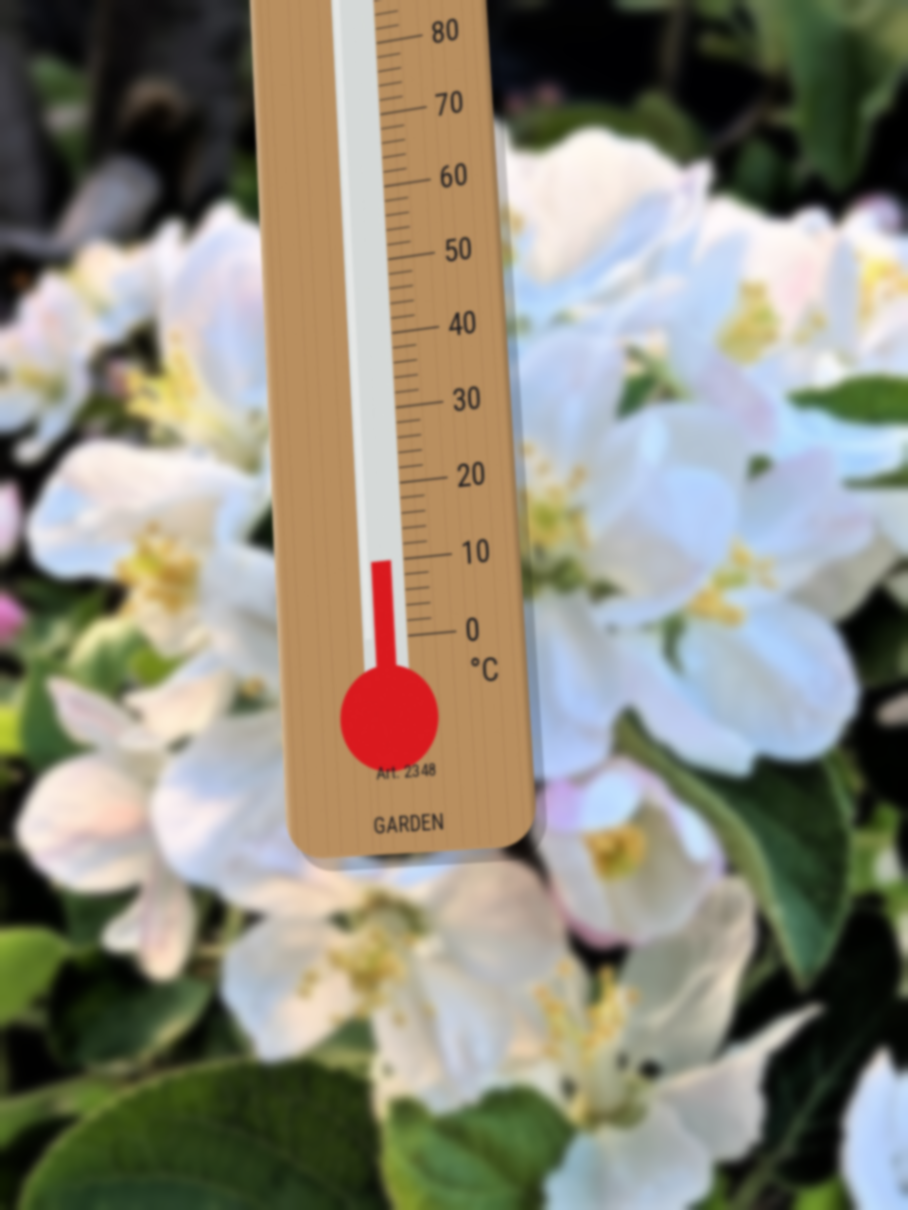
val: °C 10
